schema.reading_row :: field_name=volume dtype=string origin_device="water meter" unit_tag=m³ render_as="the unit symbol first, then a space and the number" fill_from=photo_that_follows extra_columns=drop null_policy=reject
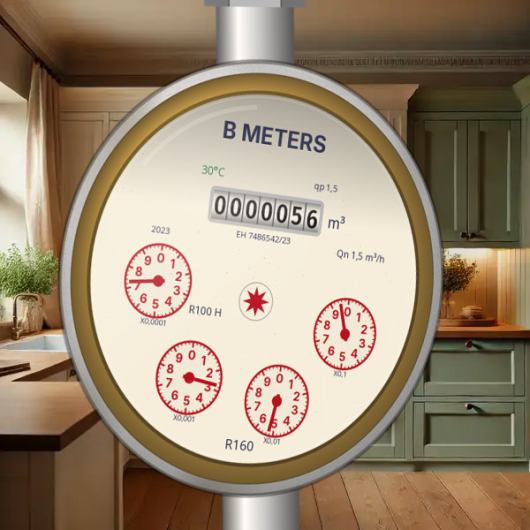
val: m³ 55.9527
